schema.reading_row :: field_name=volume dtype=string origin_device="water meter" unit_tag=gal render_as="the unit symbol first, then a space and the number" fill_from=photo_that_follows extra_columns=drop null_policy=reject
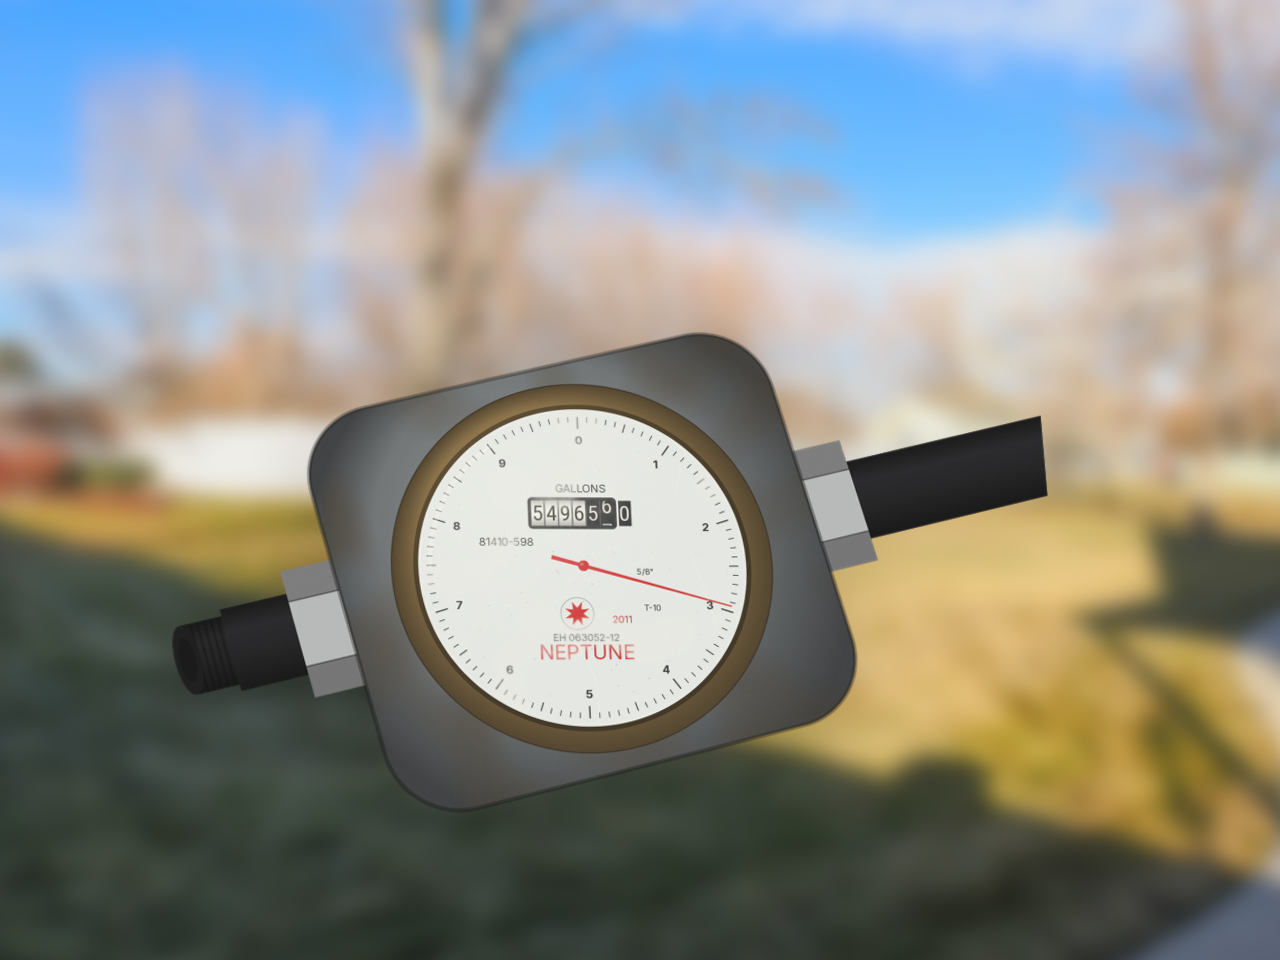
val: gal 5496562.9
